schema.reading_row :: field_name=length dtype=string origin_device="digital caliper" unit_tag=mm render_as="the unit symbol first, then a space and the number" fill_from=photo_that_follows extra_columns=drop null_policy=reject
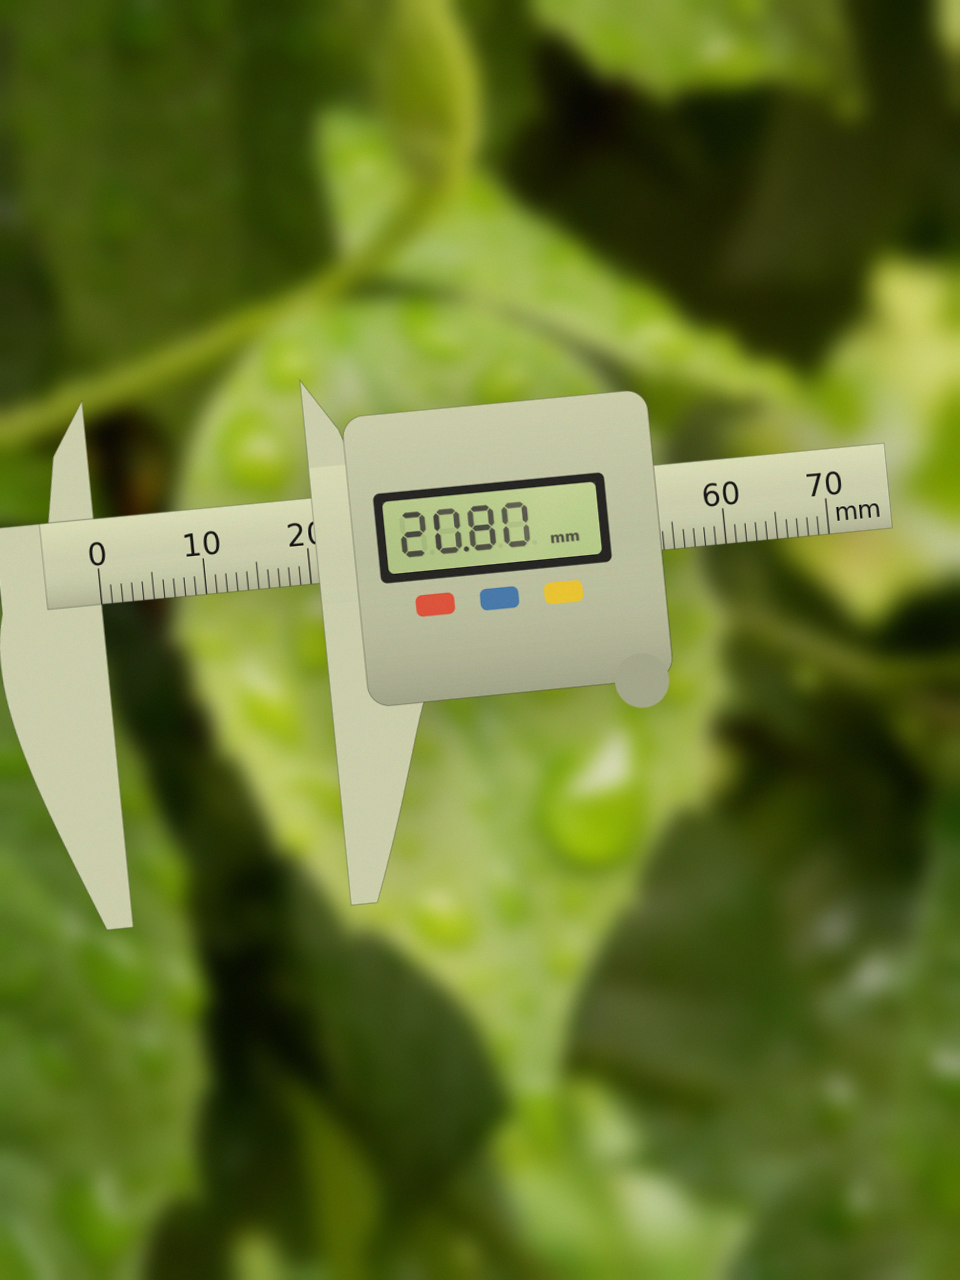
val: mm 20.80
